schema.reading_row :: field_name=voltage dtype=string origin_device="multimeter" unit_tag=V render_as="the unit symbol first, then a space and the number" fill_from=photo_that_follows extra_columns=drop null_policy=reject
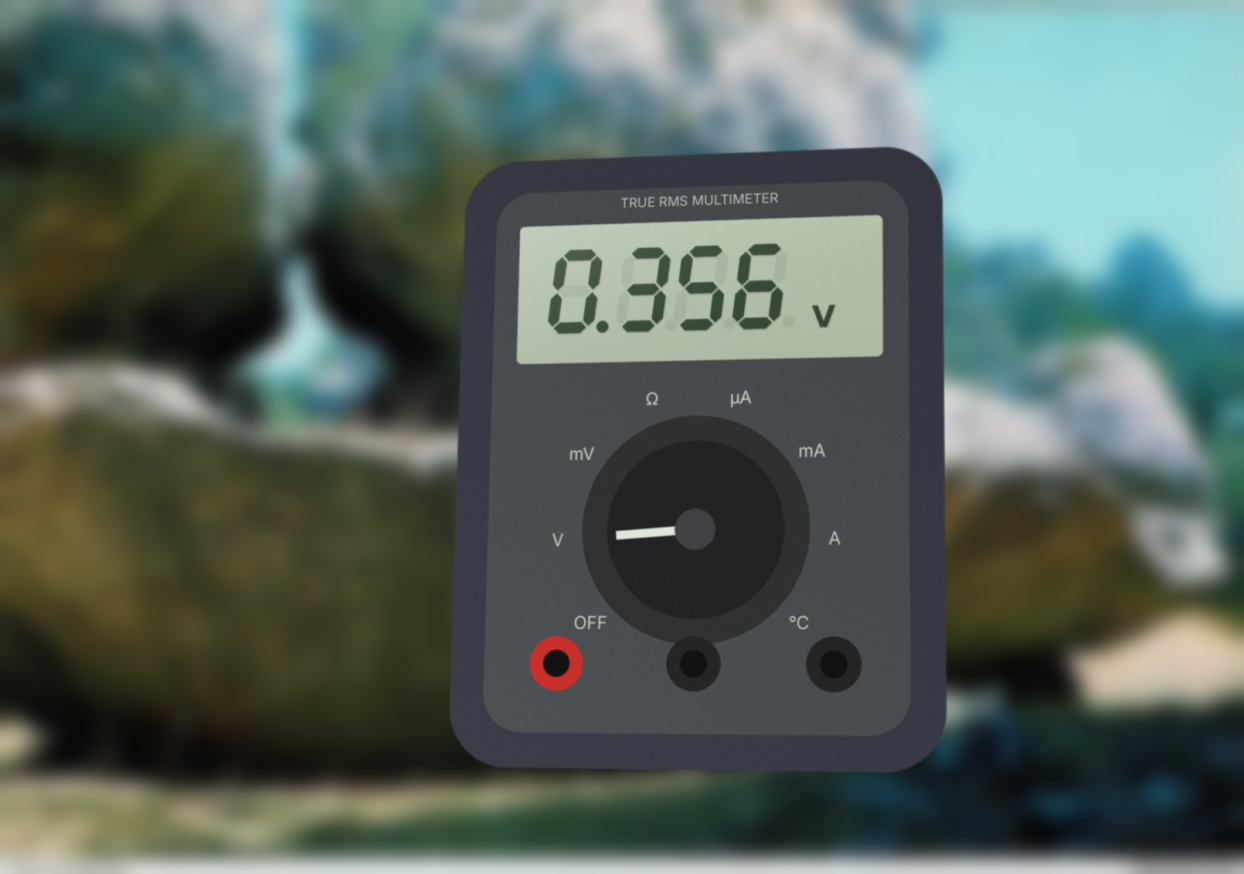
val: V 0.356
